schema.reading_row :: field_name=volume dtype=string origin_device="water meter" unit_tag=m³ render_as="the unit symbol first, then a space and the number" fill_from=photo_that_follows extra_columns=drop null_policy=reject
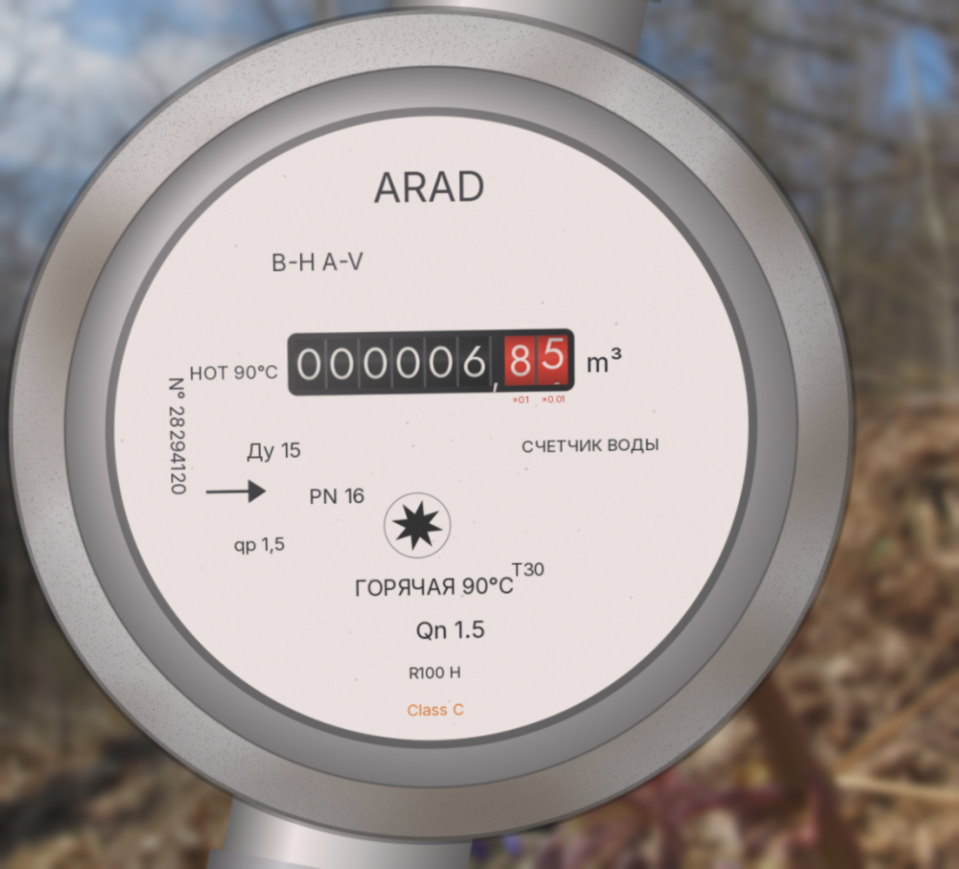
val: m³ 6.85
